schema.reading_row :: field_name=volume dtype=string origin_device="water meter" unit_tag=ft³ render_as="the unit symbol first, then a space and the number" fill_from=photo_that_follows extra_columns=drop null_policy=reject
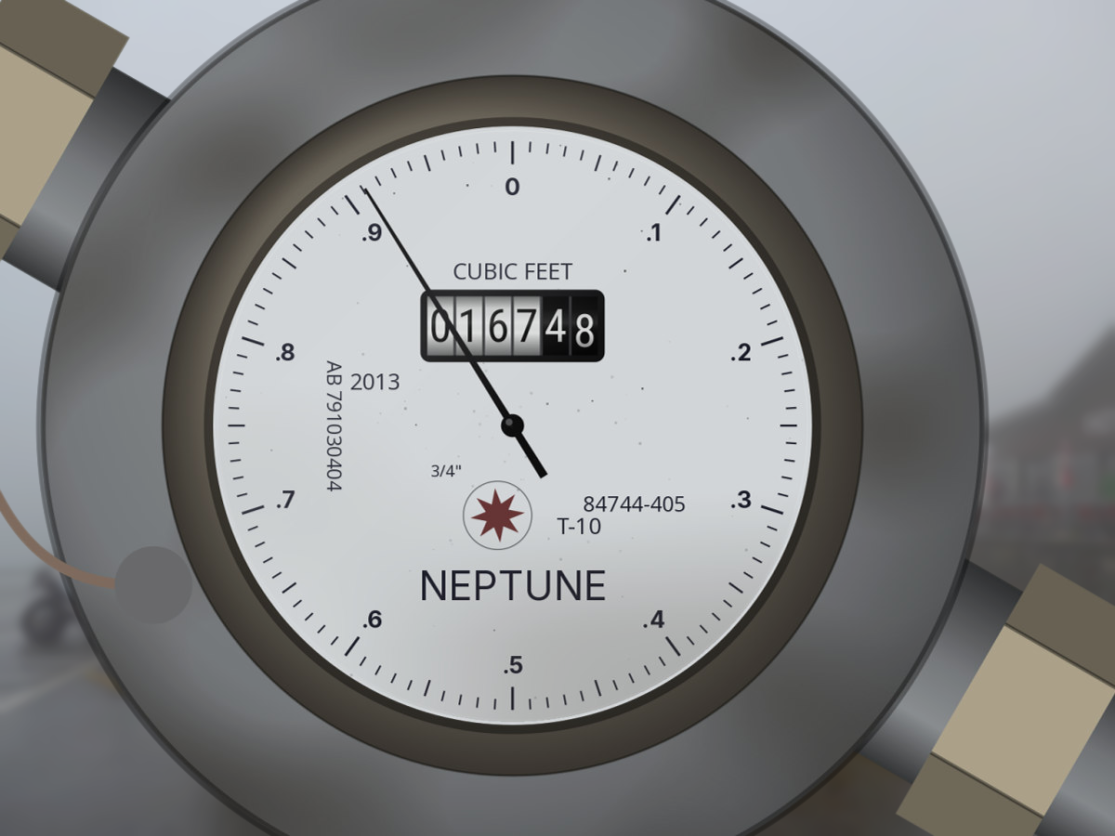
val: ft³ 16747.91
